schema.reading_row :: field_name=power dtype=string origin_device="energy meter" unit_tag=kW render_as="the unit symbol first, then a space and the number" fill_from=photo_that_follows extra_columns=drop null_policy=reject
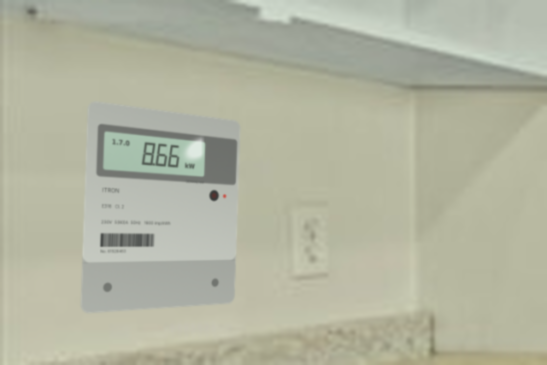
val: kW 8.66
